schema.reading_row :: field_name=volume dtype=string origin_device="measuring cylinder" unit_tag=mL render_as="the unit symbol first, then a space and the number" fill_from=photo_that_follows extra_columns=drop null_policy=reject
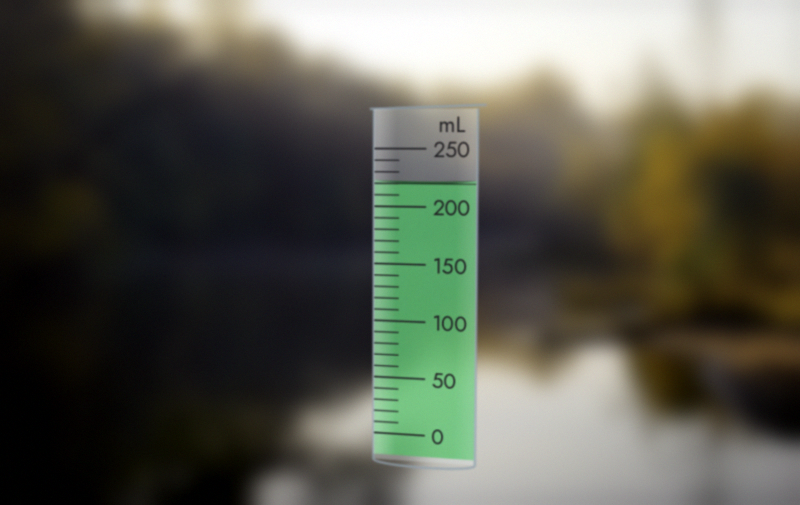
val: mL 220
